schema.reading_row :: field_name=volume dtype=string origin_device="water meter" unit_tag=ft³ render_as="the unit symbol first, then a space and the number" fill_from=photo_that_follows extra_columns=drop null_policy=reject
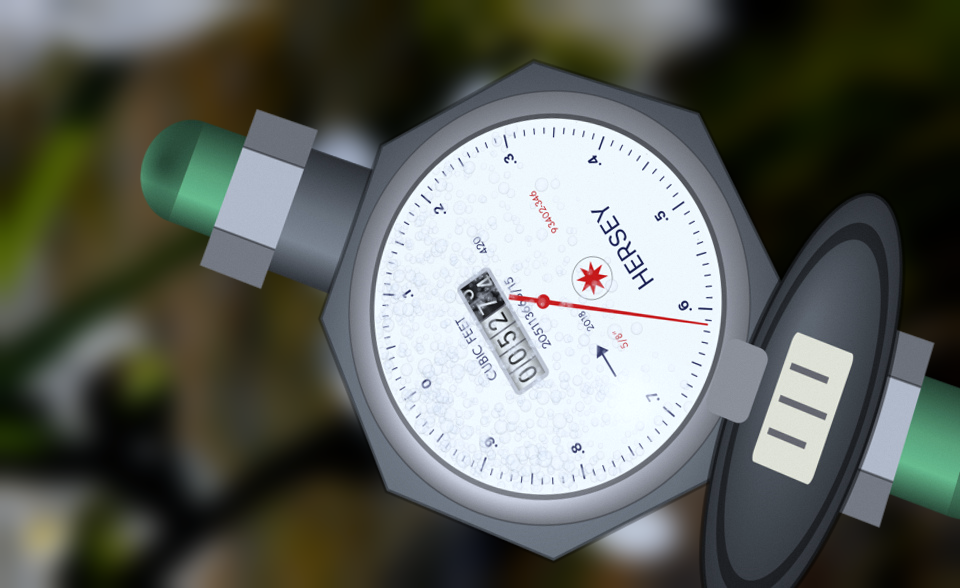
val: ft³ 5273.61
